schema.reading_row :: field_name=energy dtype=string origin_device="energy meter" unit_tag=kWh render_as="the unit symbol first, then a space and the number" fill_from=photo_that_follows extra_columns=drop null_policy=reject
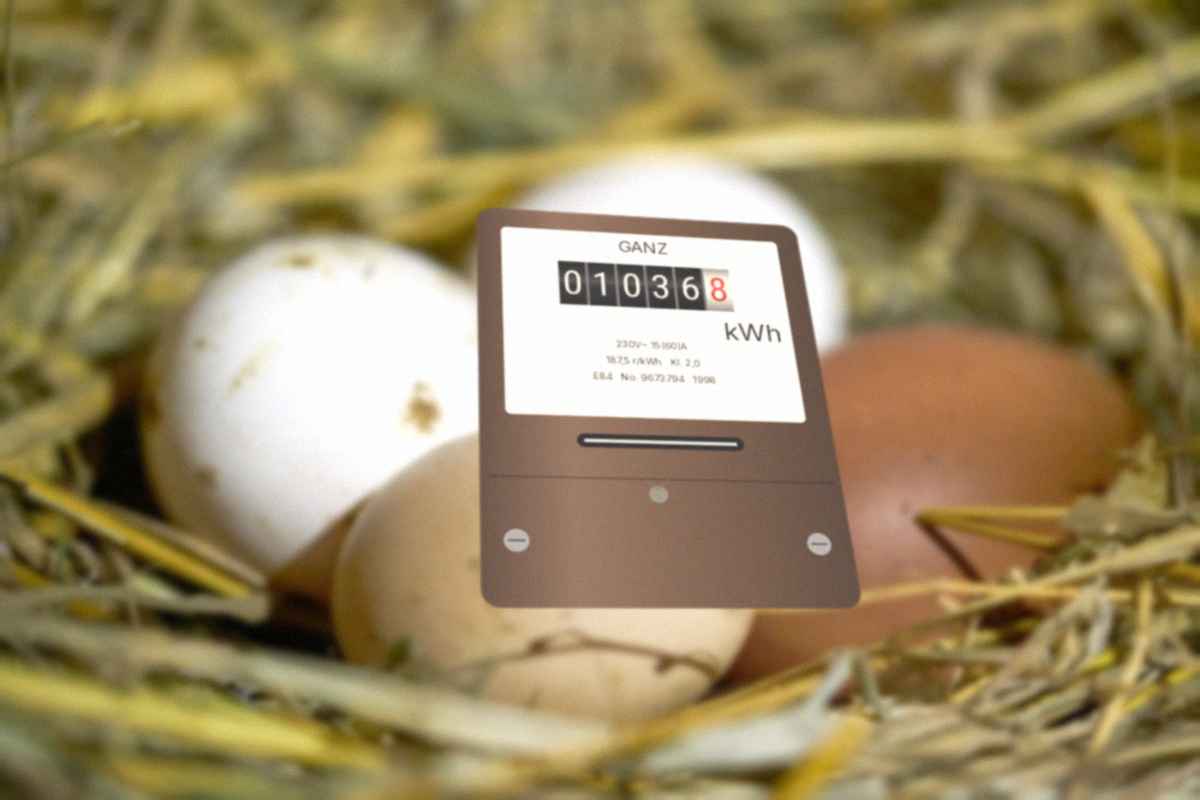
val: kWh 1036.8
